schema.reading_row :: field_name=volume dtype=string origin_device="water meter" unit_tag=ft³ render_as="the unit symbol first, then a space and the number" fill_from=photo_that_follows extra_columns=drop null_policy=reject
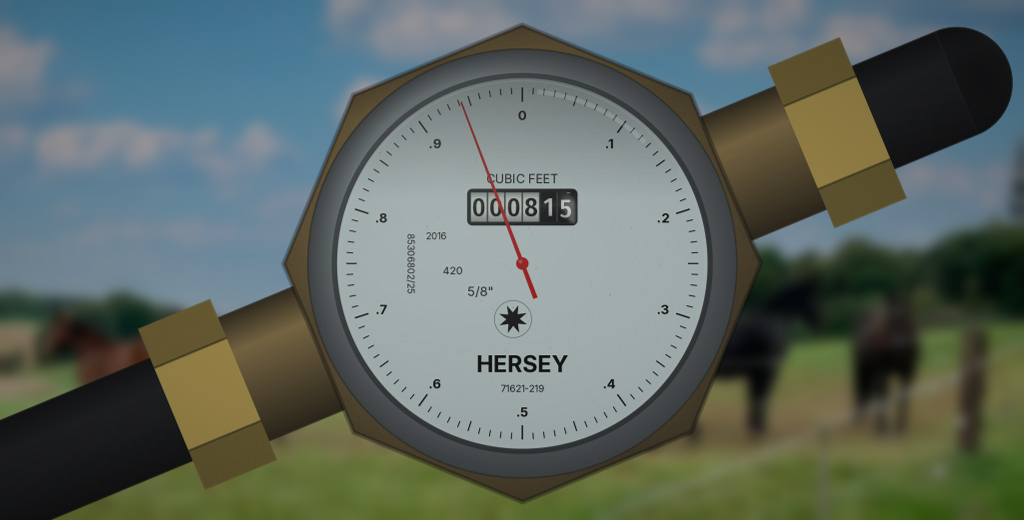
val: ft³ 814.94
